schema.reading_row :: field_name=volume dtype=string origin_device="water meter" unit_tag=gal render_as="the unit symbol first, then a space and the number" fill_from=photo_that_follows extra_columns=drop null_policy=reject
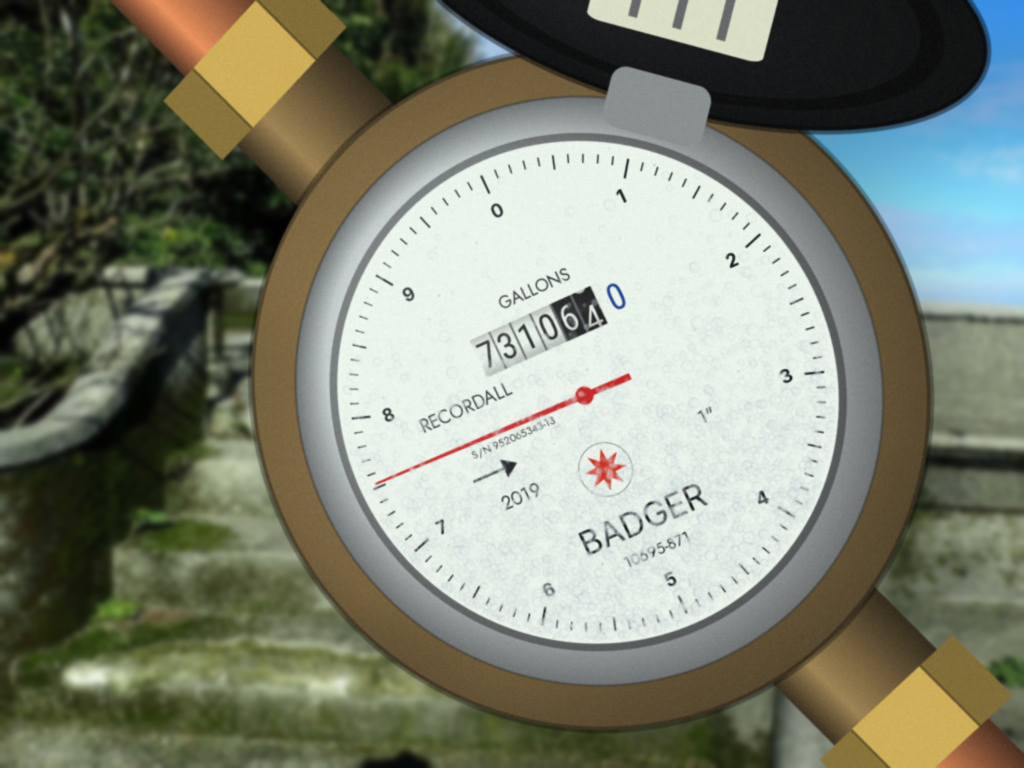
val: gal 7310637.5
